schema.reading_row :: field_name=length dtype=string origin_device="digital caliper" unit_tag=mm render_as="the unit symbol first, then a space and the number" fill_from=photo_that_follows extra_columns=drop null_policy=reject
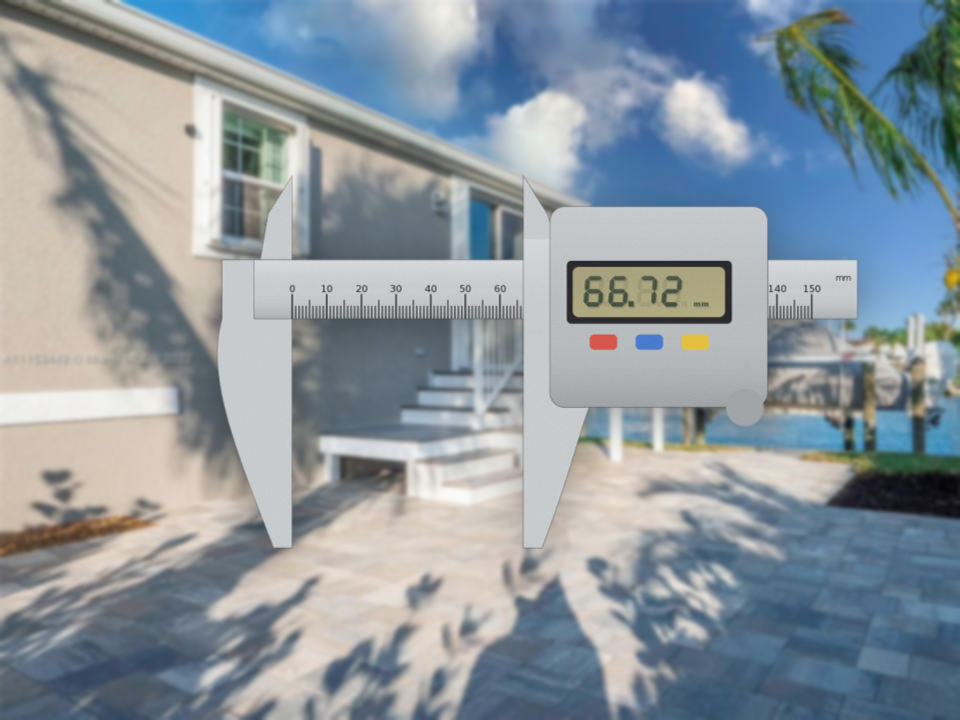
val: mm 66.72
